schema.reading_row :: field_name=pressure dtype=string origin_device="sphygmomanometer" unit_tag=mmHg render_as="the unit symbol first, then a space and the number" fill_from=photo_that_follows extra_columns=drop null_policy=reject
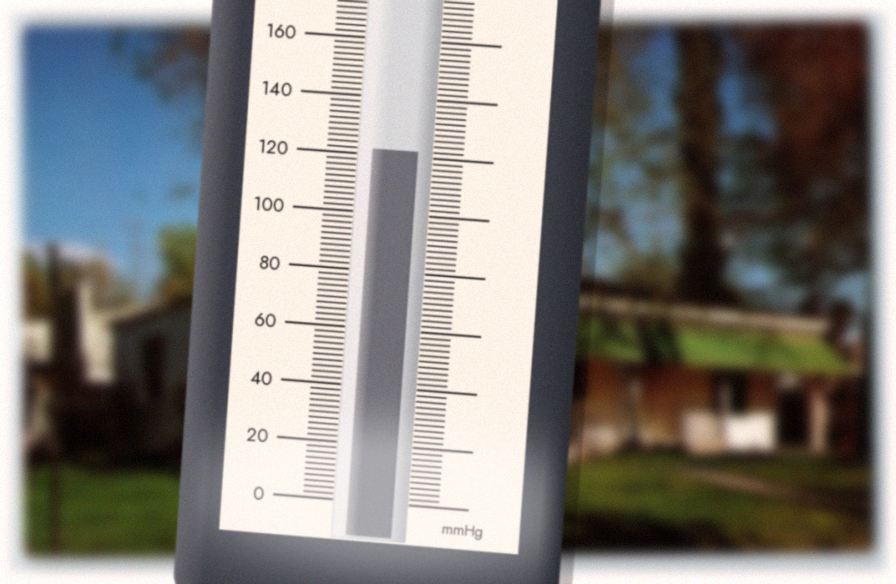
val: mmHg 122
